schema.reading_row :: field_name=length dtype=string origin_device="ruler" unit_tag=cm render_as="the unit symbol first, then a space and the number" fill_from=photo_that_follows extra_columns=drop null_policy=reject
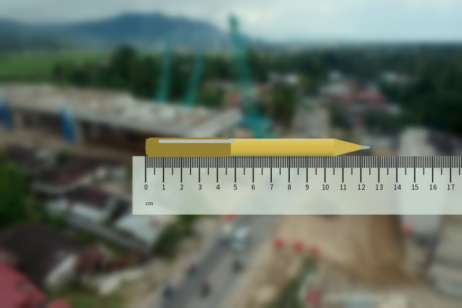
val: cm 12.5
